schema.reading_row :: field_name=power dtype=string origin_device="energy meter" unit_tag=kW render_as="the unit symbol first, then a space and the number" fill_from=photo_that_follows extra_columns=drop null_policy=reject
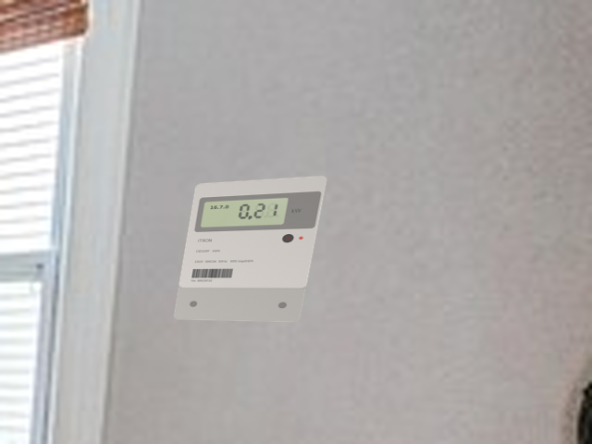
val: kW 0.21
